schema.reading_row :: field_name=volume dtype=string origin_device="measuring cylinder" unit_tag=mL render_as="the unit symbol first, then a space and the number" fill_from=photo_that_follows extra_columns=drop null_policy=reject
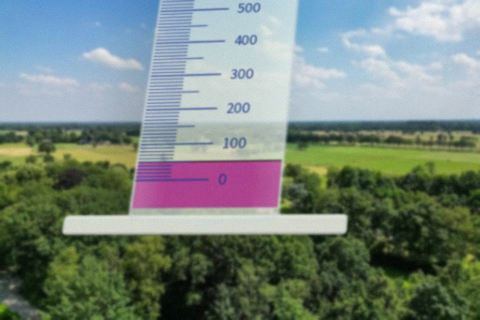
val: mL 50
